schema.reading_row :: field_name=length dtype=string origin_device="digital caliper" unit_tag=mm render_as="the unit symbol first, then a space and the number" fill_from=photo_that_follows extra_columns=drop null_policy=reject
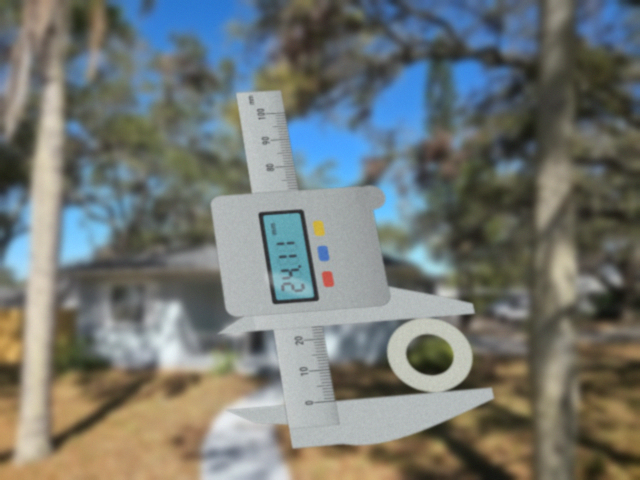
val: mm 24.11
